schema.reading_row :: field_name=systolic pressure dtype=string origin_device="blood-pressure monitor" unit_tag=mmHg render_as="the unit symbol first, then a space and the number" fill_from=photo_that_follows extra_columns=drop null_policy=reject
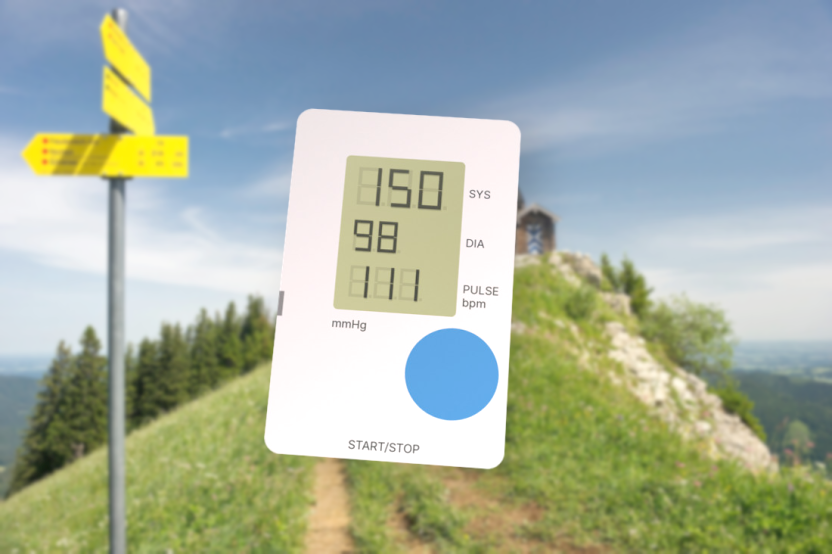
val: mmHg 150
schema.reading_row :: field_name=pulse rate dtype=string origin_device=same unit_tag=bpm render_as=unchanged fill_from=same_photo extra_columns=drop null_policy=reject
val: bpm 111
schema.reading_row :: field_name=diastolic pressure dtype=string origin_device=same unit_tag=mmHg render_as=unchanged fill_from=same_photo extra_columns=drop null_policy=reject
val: mmHg 98
